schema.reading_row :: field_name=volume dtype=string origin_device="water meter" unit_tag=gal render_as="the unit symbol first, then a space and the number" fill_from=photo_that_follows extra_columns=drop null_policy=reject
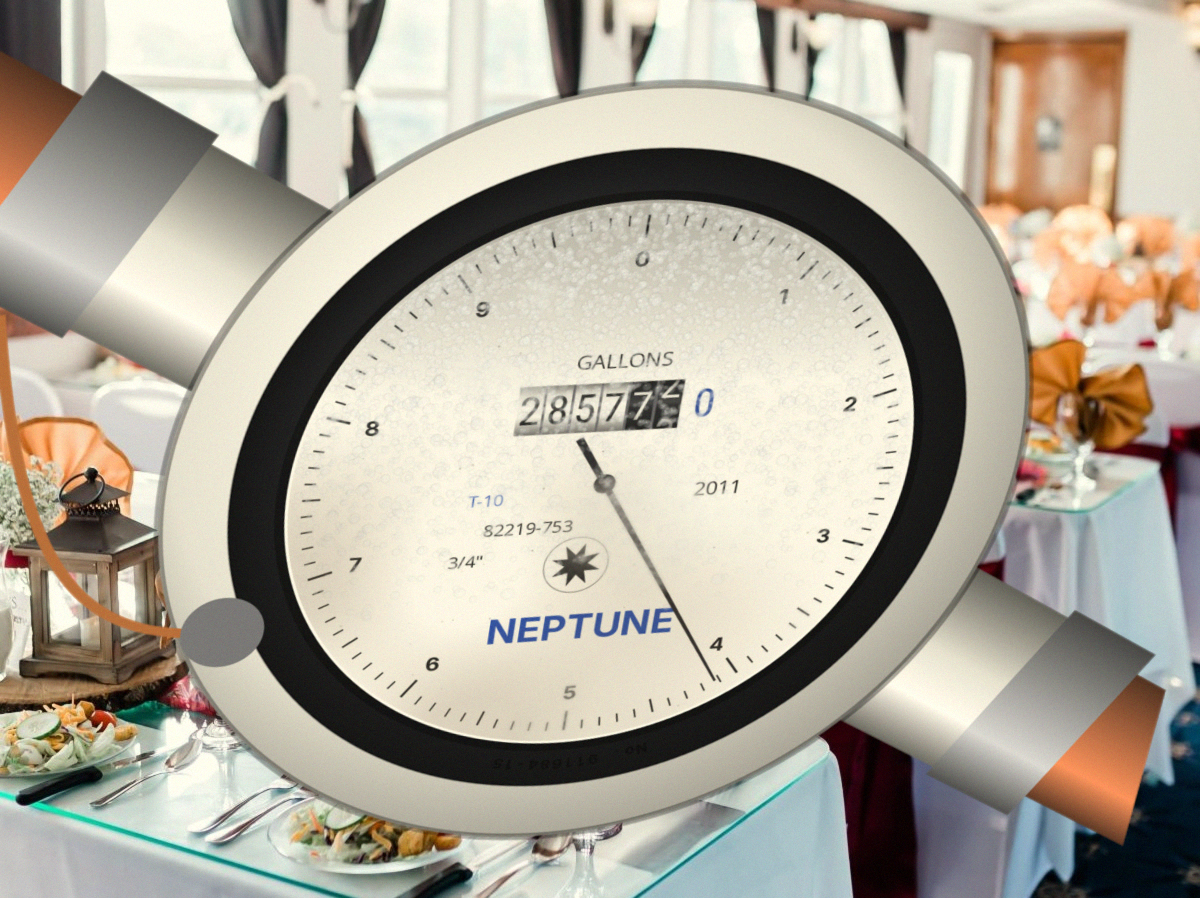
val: gal 2857724.1
